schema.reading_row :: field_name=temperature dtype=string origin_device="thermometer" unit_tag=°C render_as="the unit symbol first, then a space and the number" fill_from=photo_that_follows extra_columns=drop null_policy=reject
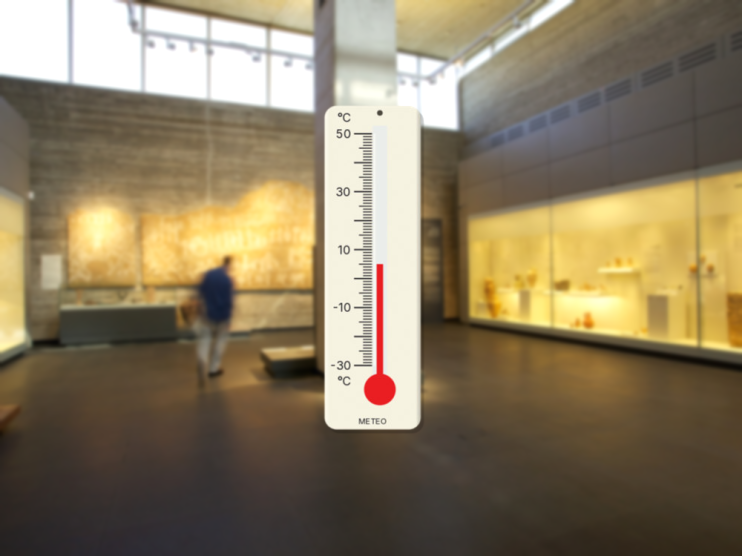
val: °C 5
